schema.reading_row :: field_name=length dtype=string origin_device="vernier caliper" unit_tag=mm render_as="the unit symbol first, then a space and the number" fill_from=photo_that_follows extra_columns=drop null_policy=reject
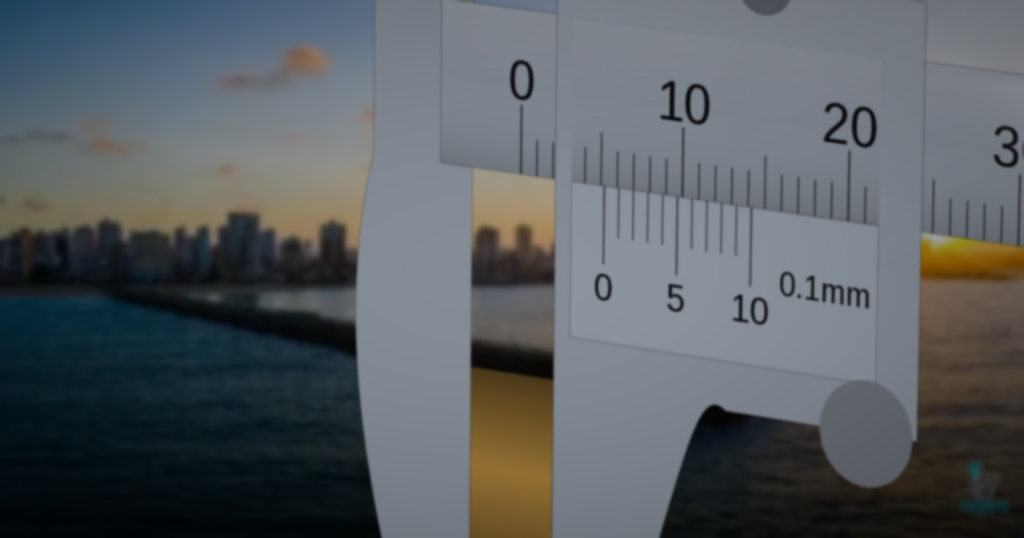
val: mm 5.2
